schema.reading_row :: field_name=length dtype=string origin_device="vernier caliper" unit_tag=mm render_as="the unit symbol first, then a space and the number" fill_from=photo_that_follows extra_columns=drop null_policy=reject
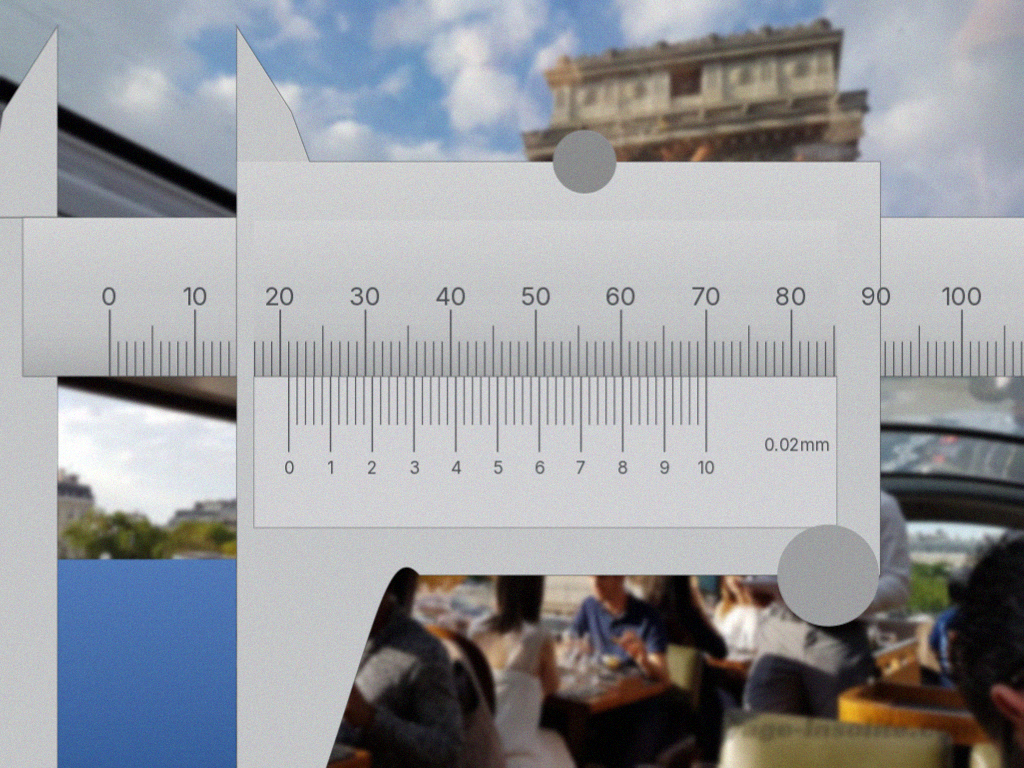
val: mm 21.0
